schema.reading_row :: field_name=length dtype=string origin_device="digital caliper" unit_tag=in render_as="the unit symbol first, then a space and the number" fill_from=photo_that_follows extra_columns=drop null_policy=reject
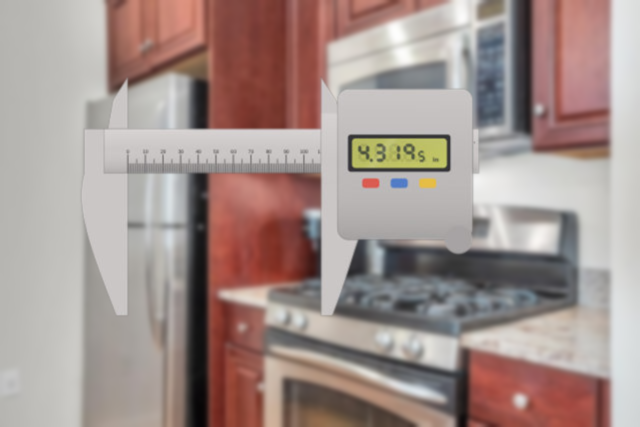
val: in 4.3195
